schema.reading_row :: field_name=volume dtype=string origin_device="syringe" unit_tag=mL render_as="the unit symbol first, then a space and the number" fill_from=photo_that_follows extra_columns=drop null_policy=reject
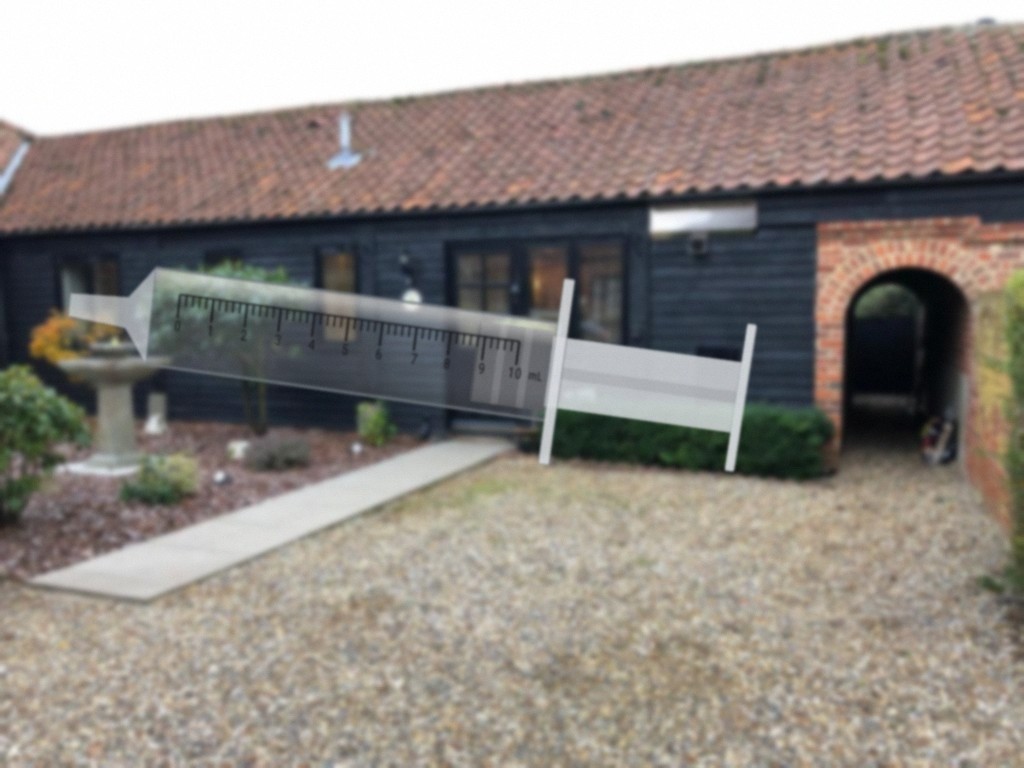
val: mL 8.8
